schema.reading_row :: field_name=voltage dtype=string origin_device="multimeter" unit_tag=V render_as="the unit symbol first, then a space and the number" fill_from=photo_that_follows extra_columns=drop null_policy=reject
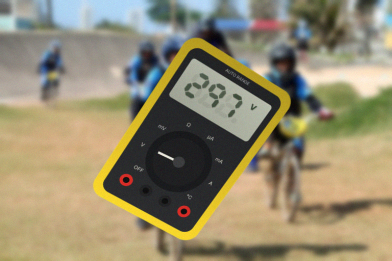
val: V 297
